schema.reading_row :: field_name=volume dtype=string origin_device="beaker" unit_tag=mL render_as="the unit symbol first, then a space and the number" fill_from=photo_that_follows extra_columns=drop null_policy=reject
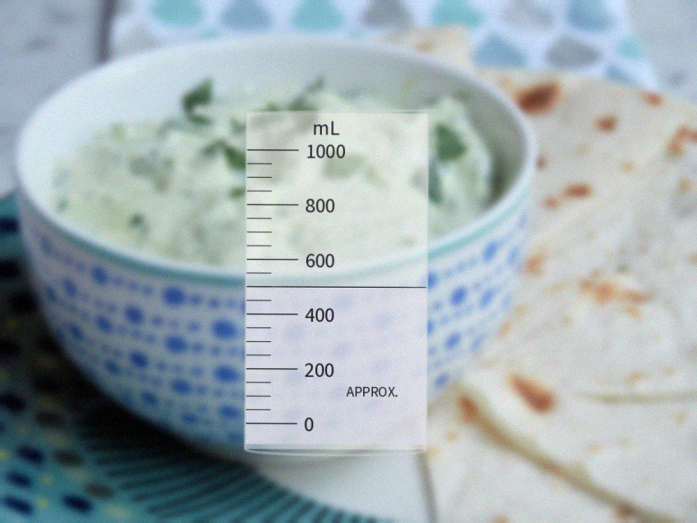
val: mL 500
